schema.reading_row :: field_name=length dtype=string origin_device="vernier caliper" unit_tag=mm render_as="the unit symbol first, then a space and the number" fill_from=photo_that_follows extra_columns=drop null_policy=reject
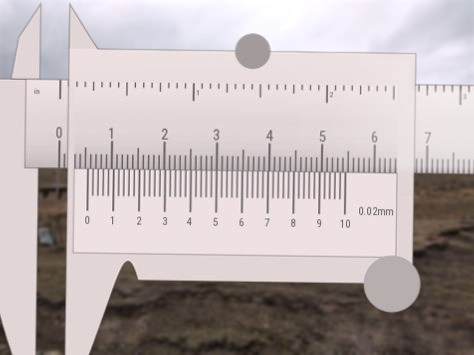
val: mm 5.5
